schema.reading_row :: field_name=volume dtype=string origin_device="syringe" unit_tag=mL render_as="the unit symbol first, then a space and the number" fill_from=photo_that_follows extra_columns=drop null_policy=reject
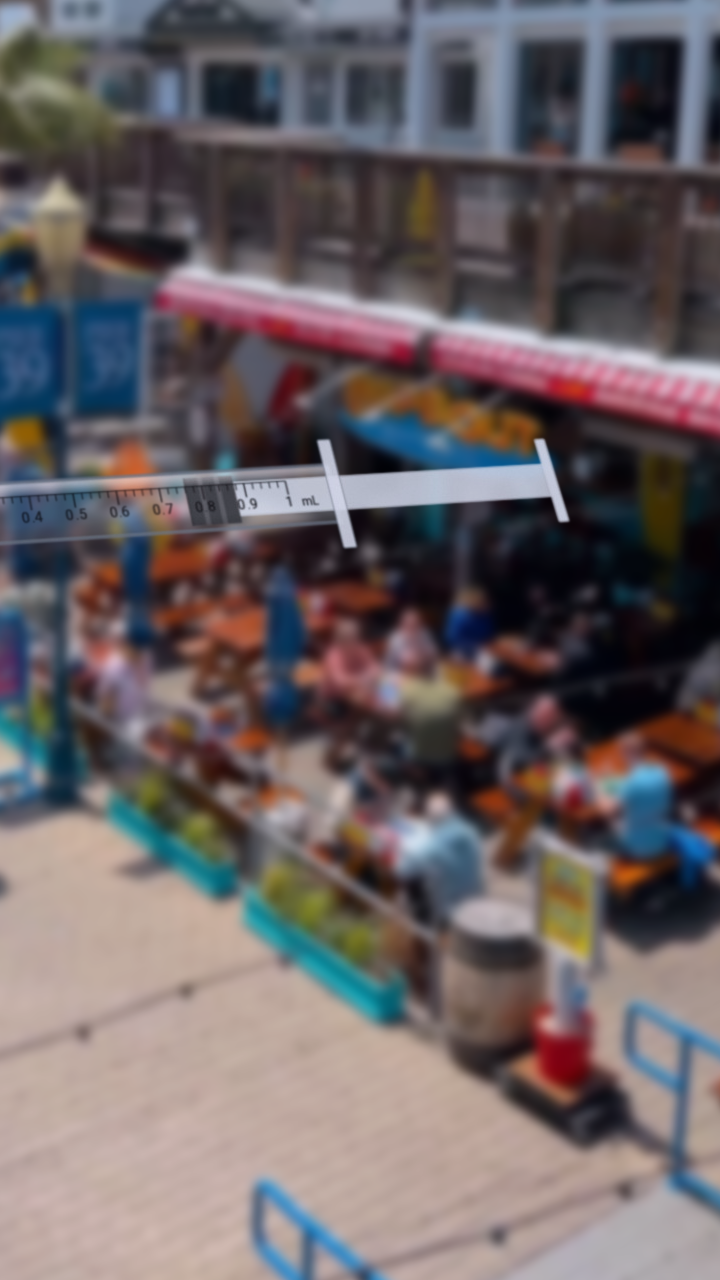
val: mL 0.76
